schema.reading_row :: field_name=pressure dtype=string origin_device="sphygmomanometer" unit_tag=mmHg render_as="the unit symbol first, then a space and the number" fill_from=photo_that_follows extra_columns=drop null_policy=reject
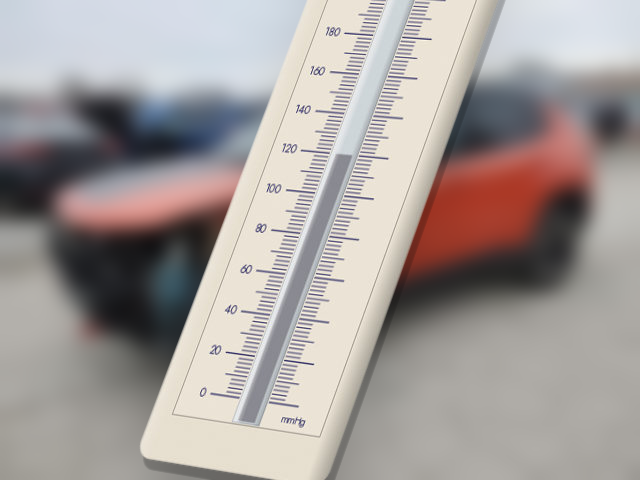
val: mmHg 120
